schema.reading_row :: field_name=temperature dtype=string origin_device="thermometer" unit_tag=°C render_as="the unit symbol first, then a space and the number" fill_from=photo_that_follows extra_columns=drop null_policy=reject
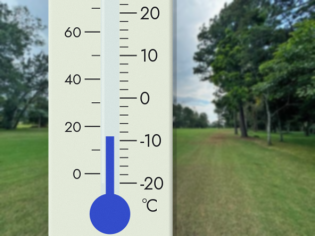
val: °C -9
